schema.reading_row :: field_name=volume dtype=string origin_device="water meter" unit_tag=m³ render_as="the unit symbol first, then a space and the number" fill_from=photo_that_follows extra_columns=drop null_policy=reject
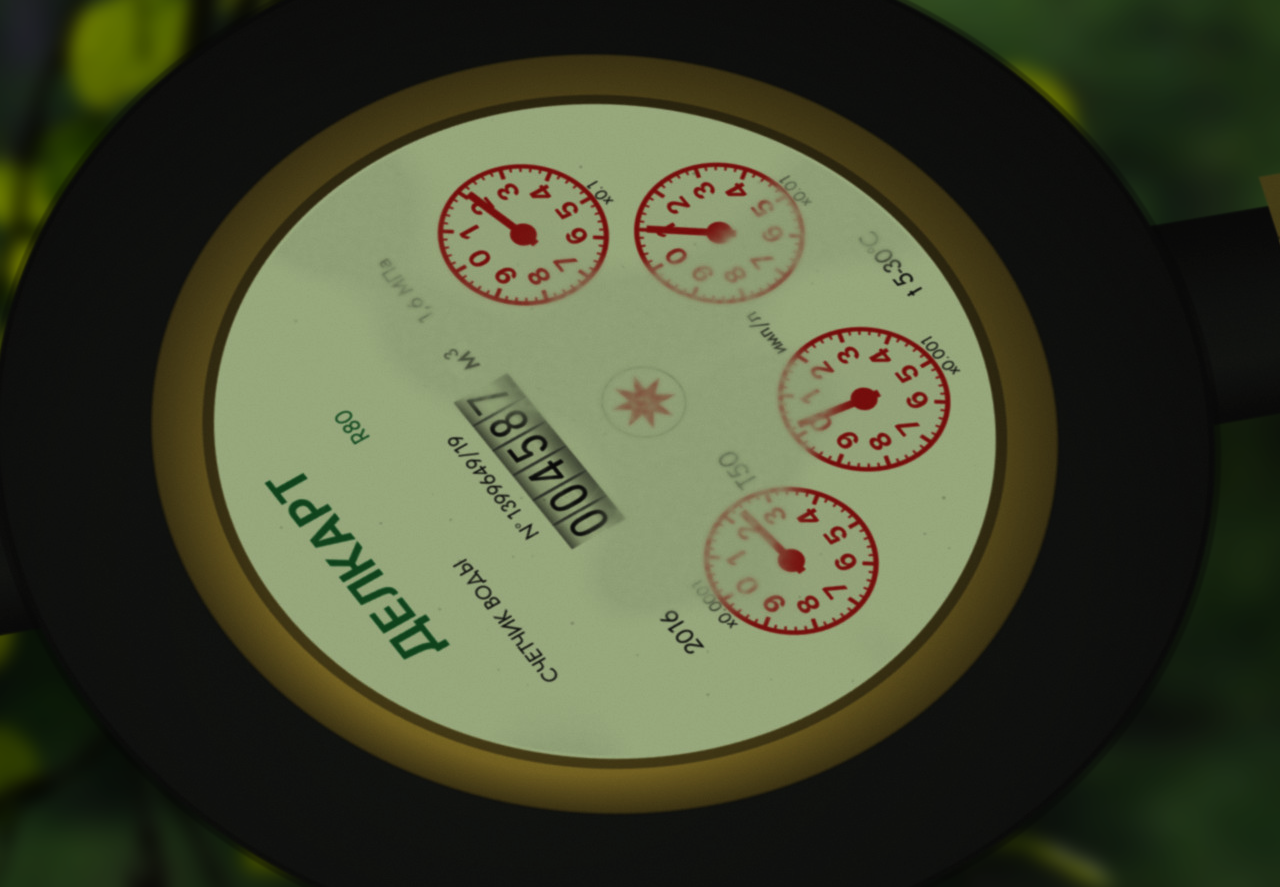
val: m³ 4587.2102
